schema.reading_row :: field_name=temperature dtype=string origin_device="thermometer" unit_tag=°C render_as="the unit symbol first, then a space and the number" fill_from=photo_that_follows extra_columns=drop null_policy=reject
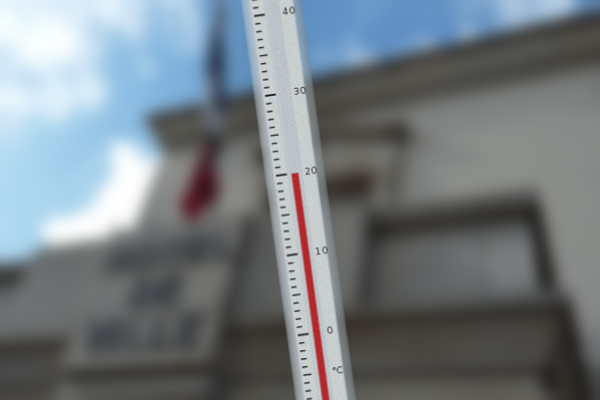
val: °C 20
